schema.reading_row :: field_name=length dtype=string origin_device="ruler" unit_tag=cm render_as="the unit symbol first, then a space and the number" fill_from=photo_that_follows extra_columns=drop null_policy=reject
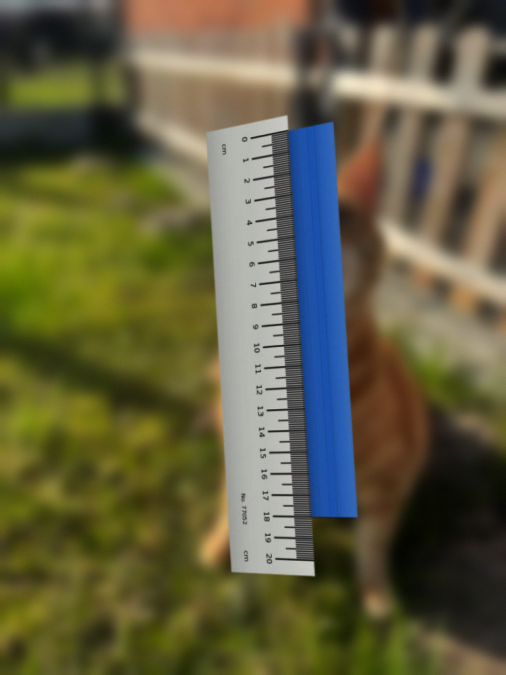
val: cm 18
